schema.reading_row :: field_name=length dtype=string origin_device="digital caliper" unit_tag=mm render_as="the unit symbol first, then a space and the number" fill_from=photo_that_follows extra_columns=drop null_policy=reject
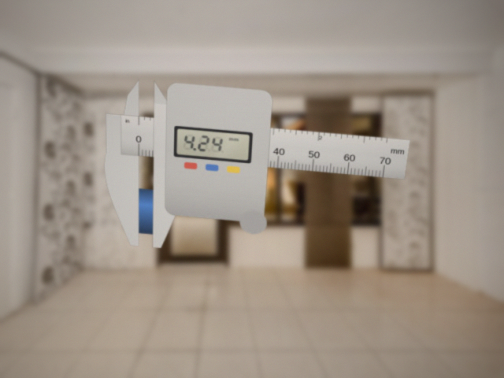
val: mm 4.24
